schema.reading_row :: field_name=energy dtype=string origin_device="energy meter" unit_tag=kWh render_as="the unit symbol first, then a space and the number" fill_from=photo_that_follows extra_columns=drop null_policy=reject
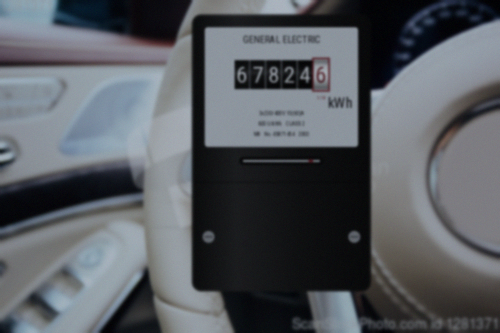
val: kWh 67824.6
